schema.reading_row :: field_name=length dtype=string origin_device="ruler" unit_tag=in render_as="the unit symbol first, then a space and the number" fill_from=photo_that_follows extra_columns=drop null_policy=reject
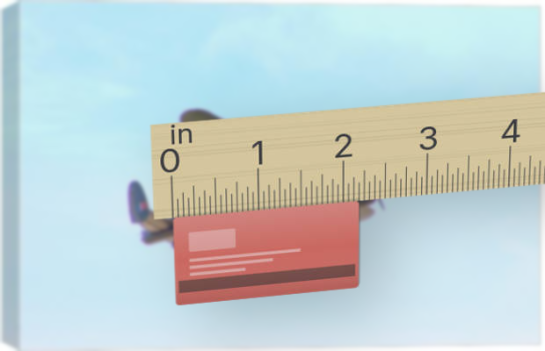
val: in 2.1875
